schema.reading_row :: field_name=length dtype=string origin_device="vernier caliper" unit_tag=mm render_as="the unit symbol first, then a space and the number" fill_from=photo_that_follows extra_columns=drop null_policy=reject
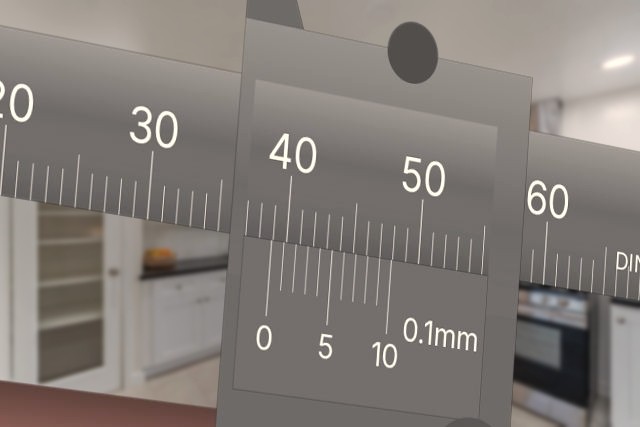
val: mm 38.9
